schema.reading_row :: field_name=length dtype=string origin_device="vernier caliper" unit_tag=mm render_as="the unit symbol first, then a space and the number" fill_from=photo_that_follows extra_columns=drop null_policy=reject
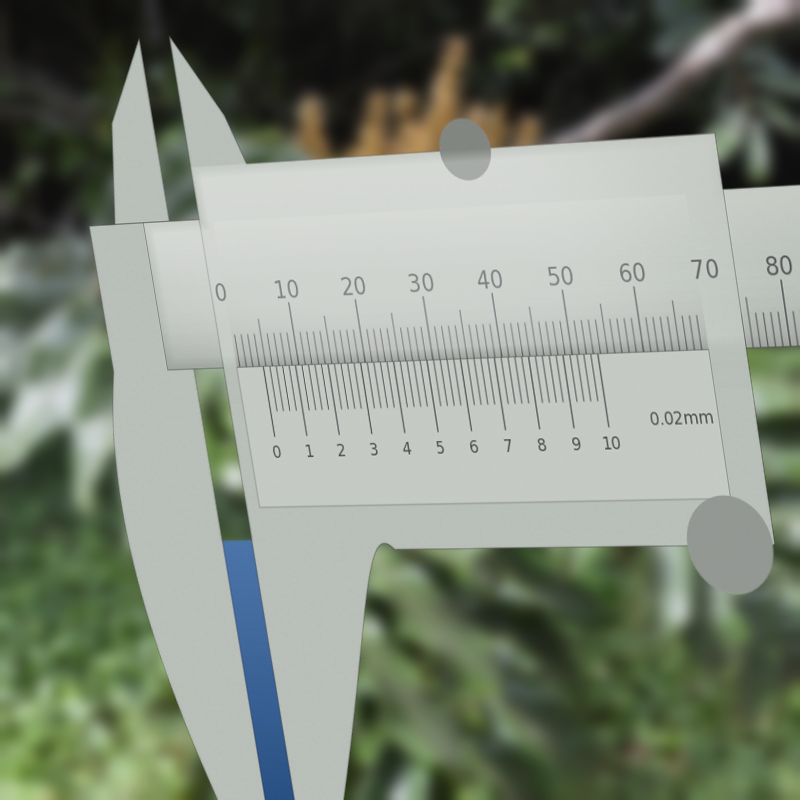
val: mm 4.6
